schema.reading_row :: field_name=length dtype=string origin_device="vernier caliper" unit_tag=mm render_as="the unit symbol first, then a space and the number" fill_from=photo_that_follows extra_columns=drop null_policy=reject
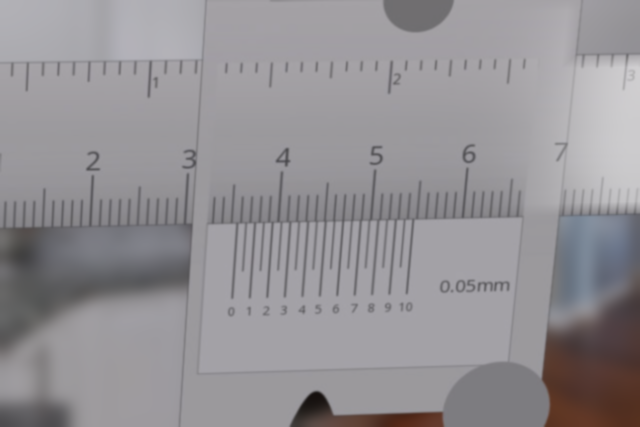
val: mm 35.6
